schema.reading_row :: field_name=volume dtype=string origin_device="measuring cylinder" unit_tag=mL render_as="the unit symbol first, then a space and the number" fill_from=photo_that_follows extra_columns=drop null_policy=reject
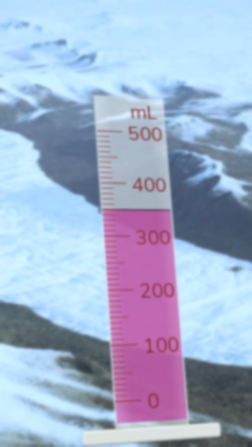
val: mL 350
